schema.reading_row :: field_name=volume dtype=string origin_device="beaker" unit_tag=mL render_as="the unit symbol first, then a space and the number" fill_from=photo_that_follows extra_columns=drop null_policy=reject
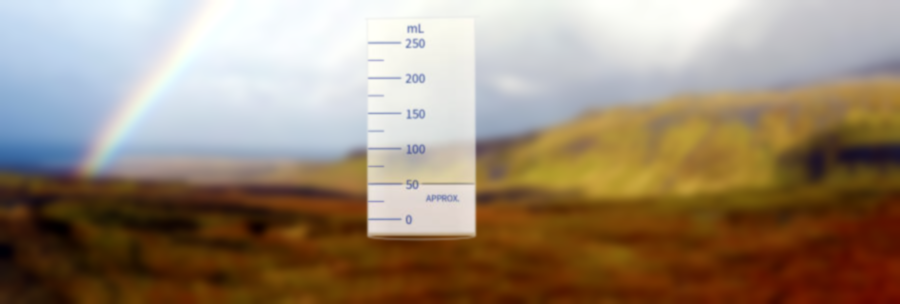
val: mL 50
